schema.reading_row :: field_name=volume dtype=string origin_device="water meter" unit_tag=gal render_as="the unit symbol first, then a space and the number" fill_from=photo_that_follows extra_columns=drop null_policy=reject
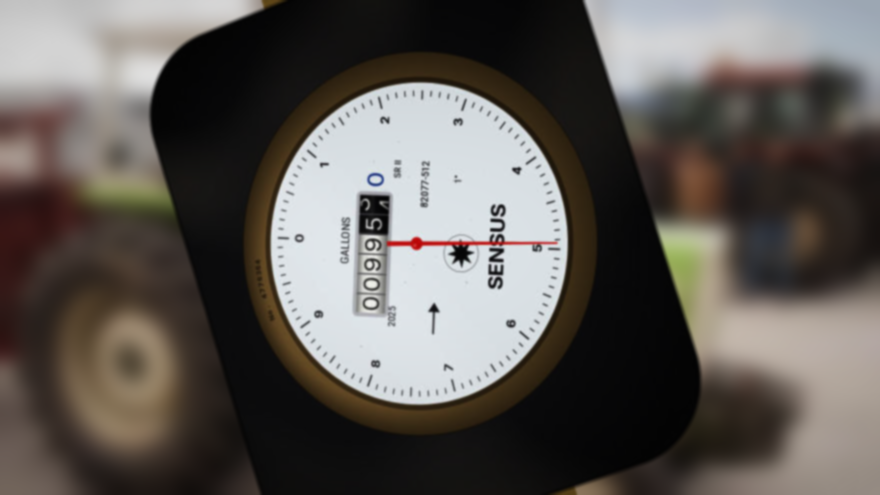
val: gal 99534.9
